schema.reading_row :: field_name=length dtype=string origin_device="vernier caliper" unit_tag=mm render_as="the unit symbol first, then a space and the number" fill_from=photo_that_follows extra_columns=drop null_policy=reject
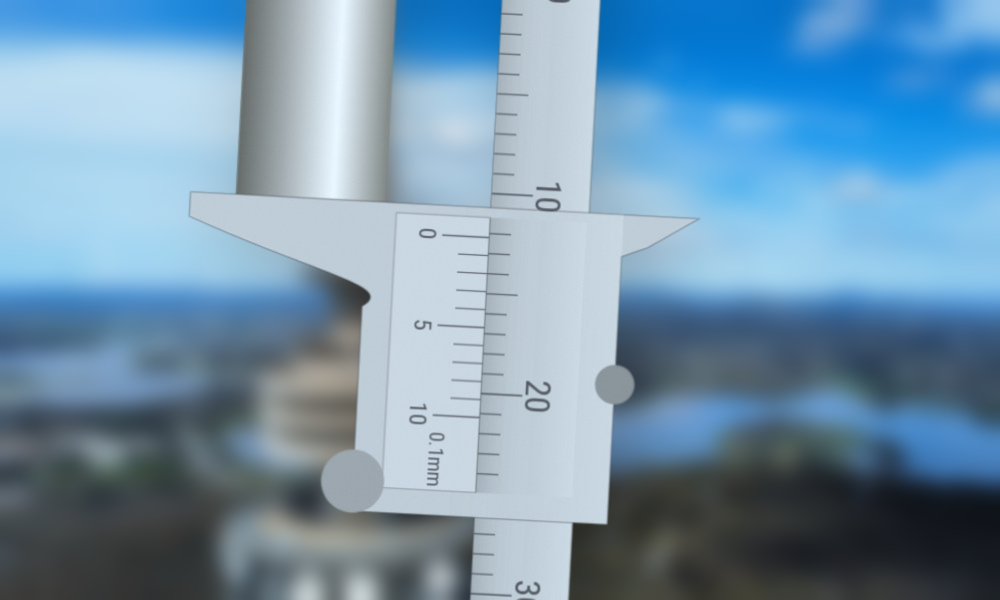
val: mm 12.2
